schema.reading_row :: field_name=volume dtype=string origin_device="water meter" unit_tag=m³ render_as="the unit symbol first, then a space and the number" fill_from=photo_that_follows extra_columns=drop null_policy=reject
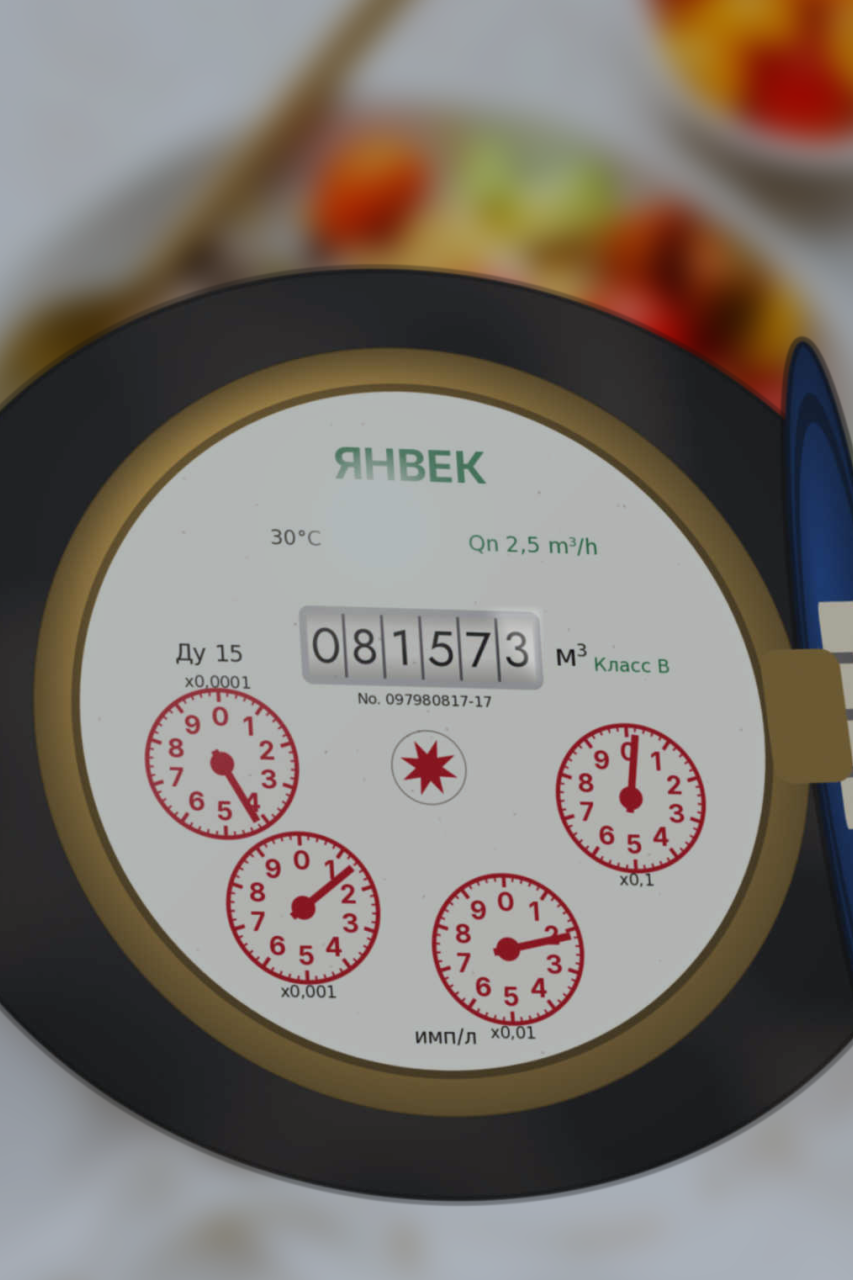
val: m³ 81573.0214
